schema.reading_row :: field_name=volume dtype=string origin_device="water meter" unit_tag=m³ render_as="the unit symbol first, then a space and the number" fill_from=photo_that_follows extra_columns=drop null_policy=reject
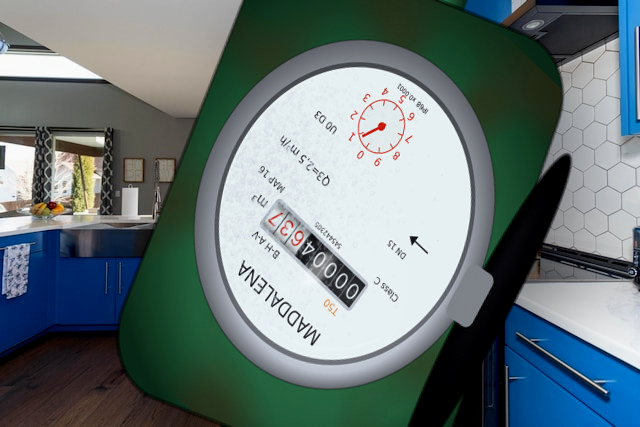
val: m³ 4.6370
